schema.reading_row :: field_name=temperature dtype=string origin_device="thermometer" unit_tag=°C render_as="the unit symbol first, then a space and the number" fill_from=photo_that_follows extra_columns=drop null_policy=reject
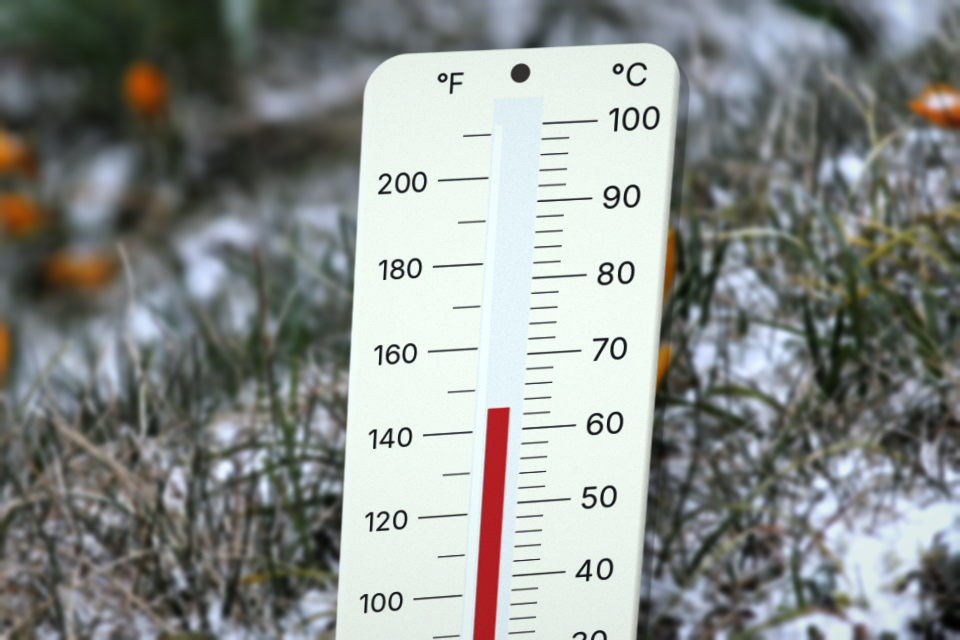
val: °C 63
